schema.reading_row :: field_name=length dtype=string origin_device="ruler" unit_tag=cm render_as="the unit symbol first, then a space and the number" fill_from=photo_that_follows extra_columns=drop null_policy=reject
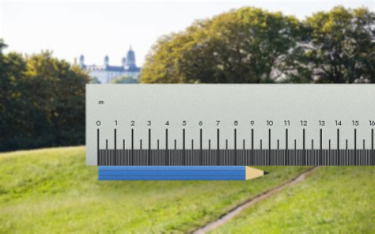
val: cm 10
